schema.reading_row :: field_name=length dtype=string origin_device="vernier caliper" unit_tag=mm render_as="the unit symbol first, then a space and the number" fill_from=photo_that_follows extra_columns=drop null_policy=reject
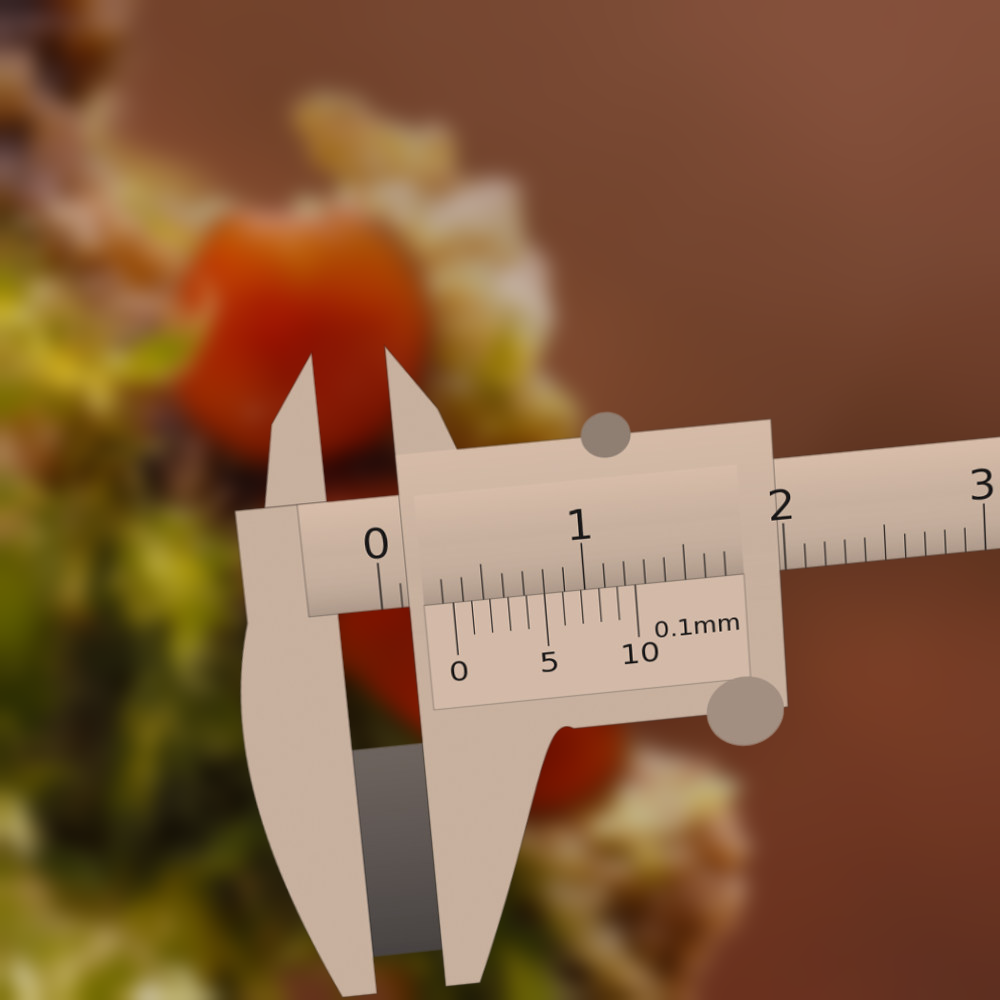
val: mm 3.5
